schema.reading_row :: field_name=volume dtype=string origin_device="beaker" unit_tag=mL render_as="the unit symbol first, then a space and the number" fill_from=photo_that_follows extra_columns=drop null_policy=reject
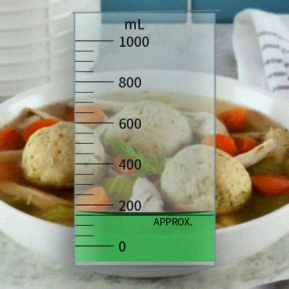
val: mL 150
